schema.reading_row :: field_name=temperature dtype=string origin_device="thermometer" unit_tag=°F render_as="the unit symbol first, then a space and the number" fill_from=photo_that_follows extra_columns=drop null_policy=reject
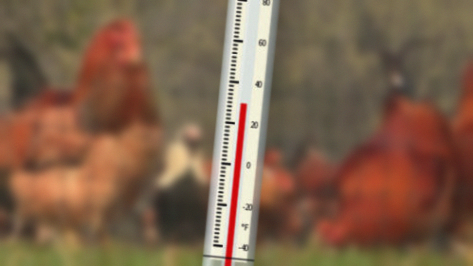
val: °F 30
